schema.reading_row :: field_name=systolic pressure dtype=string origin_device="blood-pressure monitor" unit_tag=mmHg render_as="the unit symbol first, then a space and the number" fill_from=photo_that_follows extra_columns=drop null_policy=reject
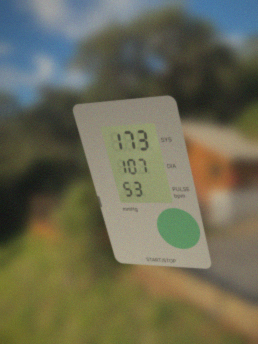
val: mmHg 173
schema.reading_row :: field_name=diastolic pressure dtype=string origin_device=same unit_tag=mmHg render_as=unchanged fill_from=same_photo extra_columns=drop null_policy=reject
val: mmHg 107
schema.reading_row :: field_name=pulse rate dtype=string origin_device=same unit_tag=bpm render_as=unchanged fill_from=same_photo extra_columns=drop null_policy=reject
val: bpm 53
